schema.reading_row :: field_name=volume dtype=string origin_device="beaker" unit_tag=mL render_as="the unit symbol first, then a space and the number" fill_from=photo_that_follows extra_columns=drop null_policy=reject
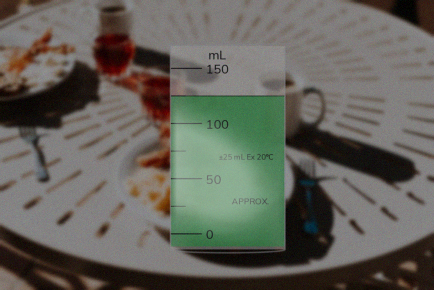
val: mL 125
